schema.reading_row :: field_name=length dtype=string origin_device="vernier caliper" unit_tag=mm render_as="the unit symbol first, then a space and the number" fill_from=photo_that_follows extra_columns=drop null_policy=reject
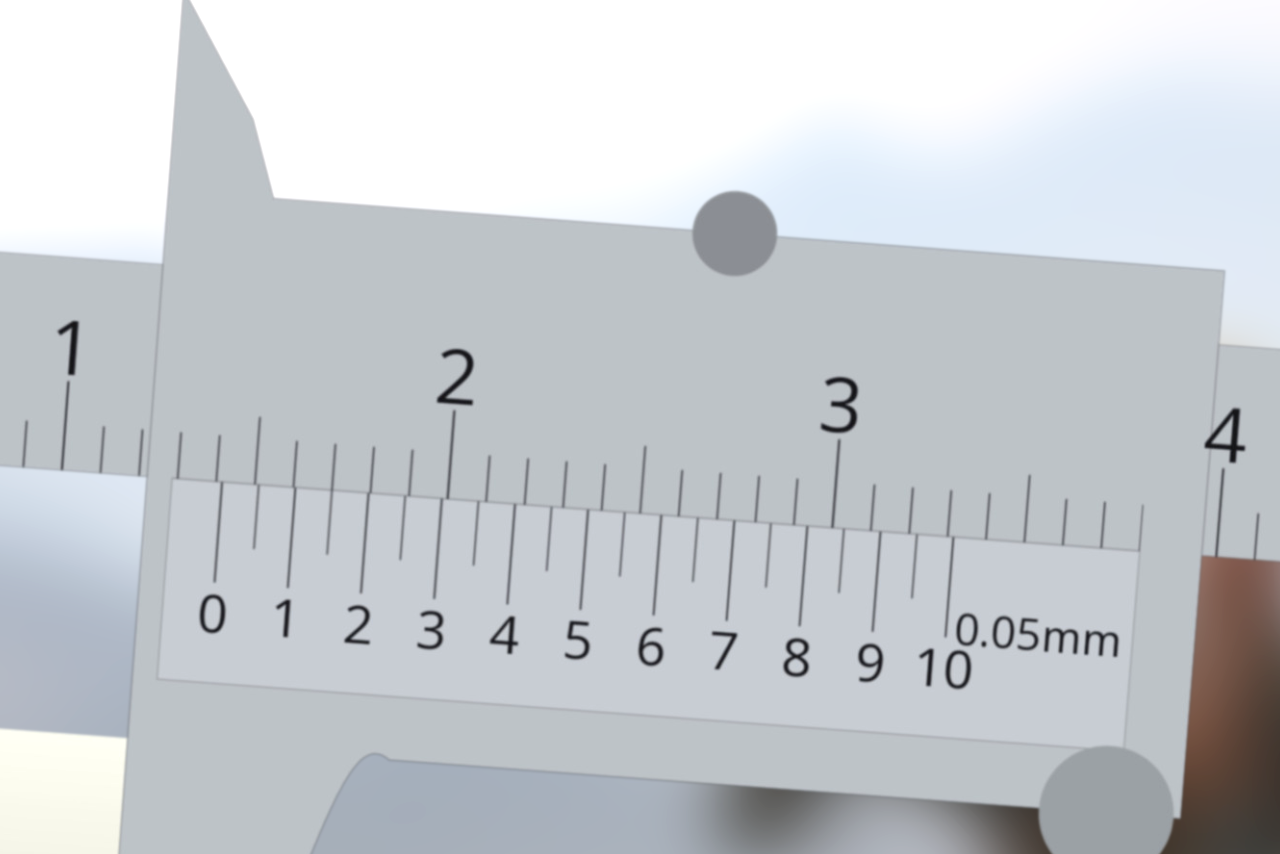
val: mm 14.15
